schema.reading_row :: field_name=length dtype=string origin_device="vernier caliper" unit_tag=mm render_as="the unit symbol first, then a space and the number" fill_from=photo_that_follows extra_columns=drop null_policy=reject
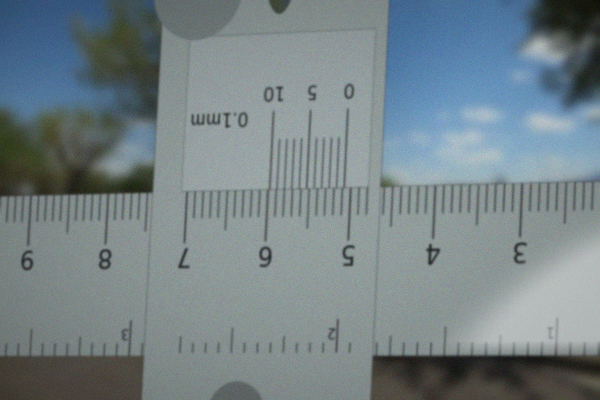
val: mm 50.8
